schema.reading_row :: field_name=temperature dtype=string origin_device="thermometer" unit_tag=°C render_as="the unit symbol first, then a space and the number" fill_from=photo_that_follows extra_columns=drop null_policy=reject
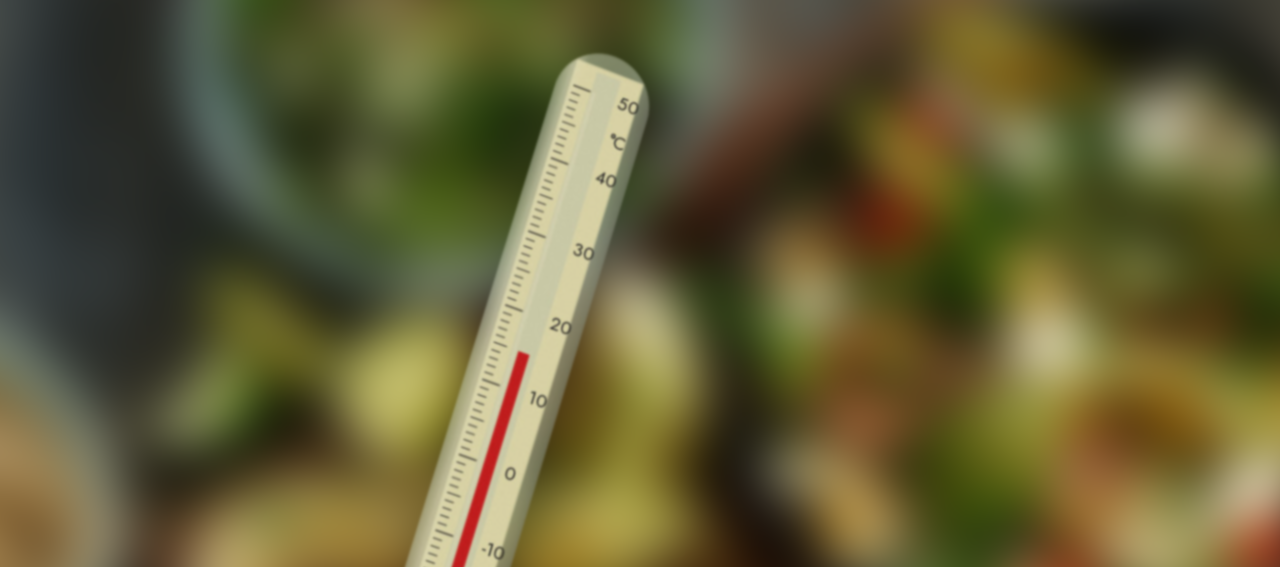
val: °C 15
